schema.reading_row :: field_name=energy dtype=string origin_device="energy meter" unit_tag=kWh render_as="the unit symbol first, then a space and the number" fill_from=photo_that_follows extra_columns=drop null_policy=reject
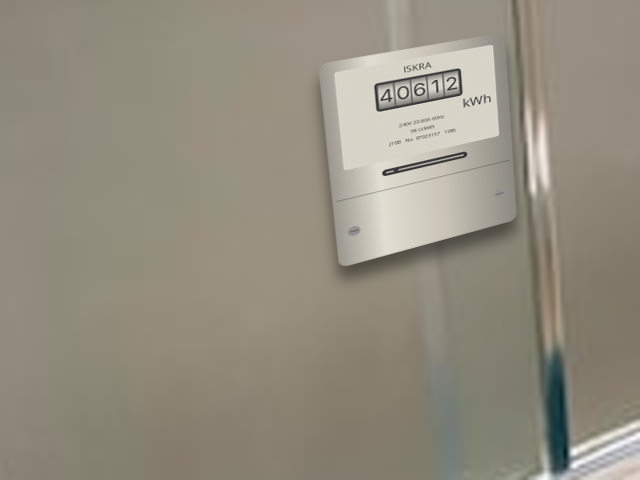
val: kWh 40612
